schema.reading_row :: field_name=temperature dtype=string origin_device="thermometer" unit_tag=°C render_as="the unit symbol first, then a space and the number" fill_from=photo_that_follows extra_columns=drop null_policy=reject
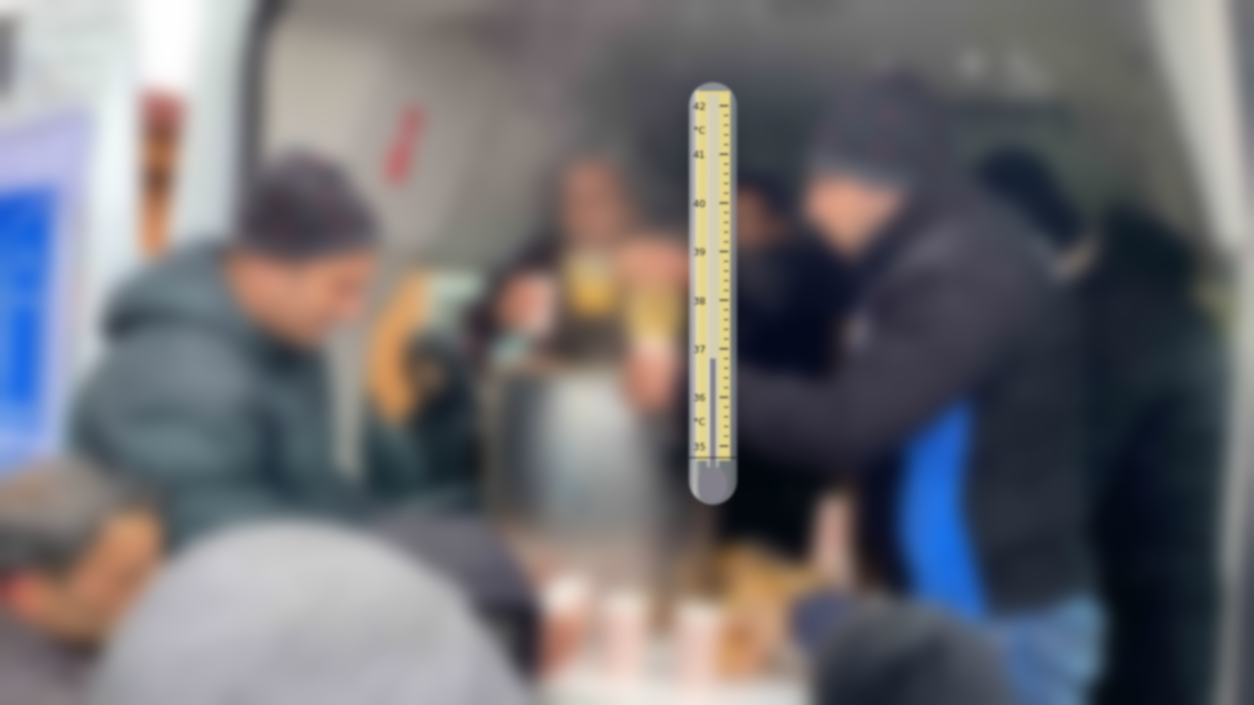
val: °C 36.8
